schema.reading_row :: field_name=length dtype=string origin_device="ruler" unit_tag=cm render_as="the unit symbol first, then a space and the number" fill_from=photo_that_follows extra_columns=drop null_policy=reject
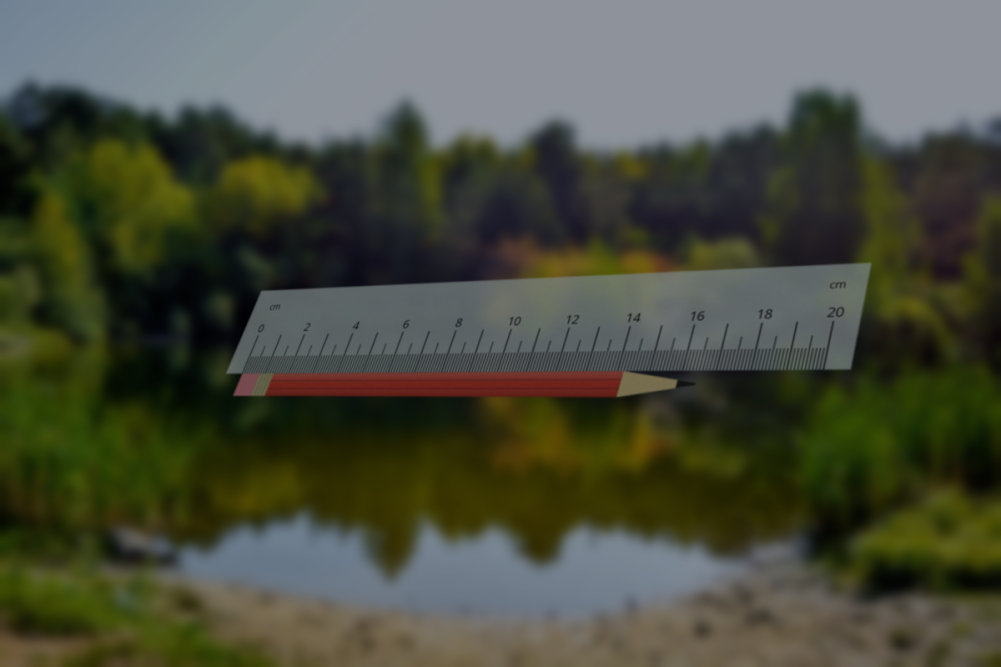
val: cm 16.5
